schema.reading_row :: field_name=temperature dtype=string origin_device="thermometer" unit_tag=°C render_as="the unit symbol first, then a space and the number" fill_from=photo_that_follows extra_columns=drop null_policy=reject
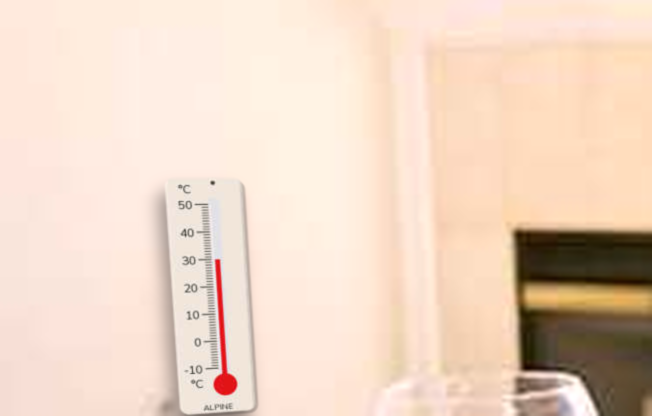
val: °C 30
